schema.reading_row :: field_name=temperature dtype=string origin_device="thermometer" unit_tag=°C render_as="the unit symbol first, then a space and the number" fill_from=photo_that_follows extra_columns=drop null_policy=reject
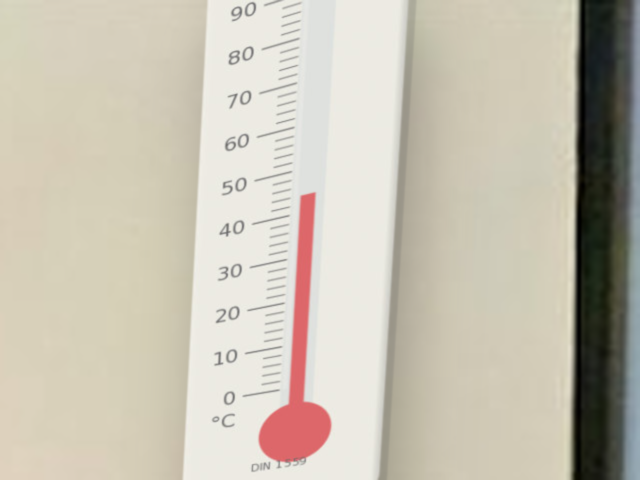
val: °C 44
